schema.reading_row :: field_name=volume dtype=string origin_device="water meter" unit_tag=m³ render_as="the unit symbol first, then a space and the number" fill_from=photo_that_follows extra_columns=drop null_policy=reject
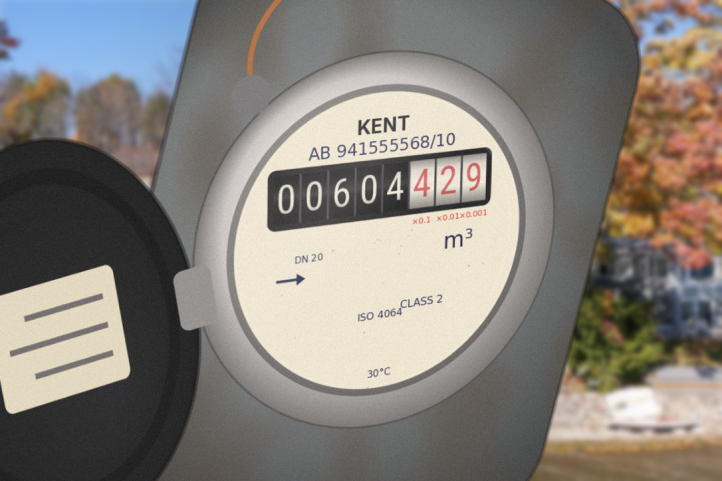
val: m³ 604.429
